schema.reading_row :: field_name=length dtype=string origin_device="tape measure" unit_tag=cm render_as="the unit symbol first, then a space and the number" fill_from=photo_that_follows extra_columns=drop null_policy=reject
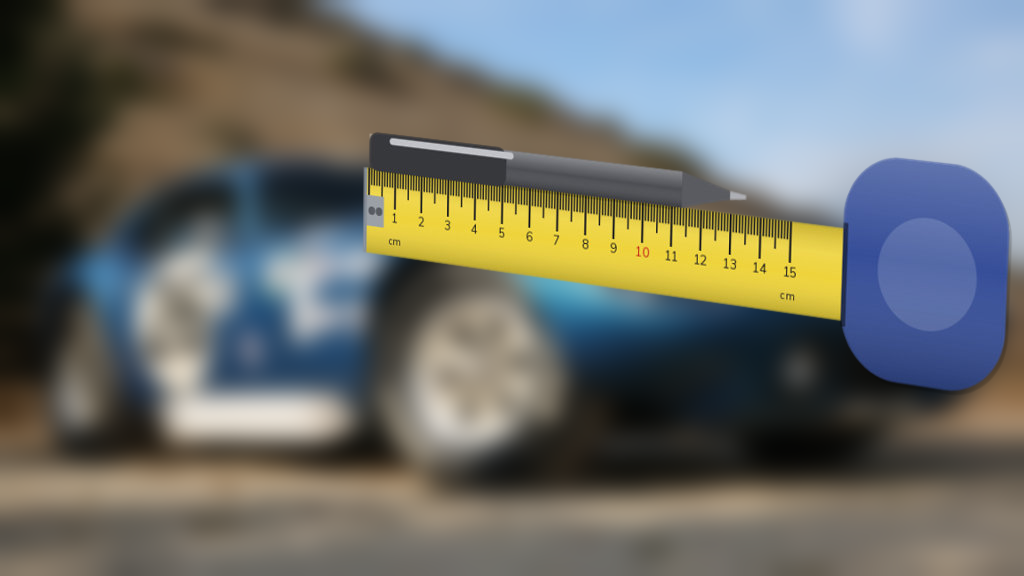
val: cm 13.5
